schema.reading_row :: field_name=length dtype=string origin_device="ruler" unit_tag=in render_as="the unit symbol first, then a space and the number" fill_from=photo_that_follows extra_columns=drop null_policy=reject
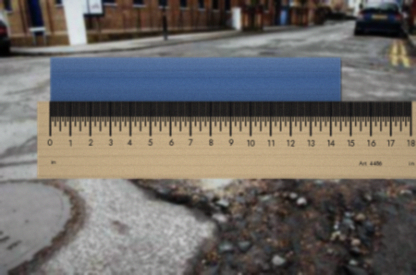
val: in 14.5
